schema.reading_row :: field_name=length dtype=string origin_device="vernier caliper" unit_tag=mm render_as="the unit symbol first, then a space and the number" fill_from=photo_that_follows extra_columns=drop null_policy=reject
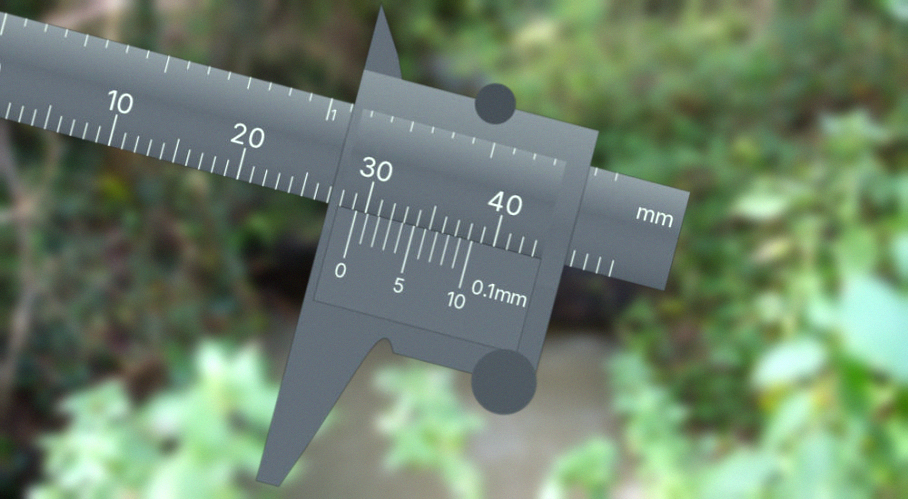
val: mm 29.3
